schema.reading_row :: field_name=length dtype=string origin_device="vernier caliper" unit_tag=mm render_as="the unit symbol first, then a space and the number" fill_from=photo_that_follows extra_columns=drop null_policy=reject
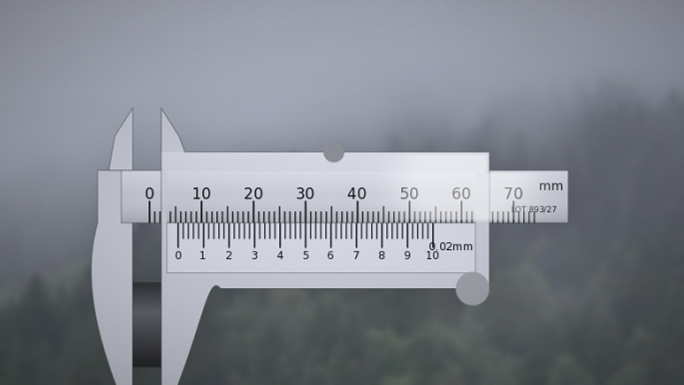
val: mm 5.5
